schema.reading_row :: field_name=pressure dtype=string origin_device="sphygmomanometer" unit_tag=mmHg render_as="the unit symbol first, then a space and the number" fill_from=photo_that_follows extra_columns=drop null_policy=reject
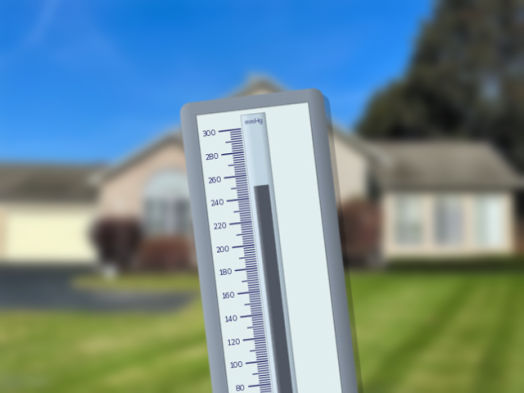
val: mmHg 250
